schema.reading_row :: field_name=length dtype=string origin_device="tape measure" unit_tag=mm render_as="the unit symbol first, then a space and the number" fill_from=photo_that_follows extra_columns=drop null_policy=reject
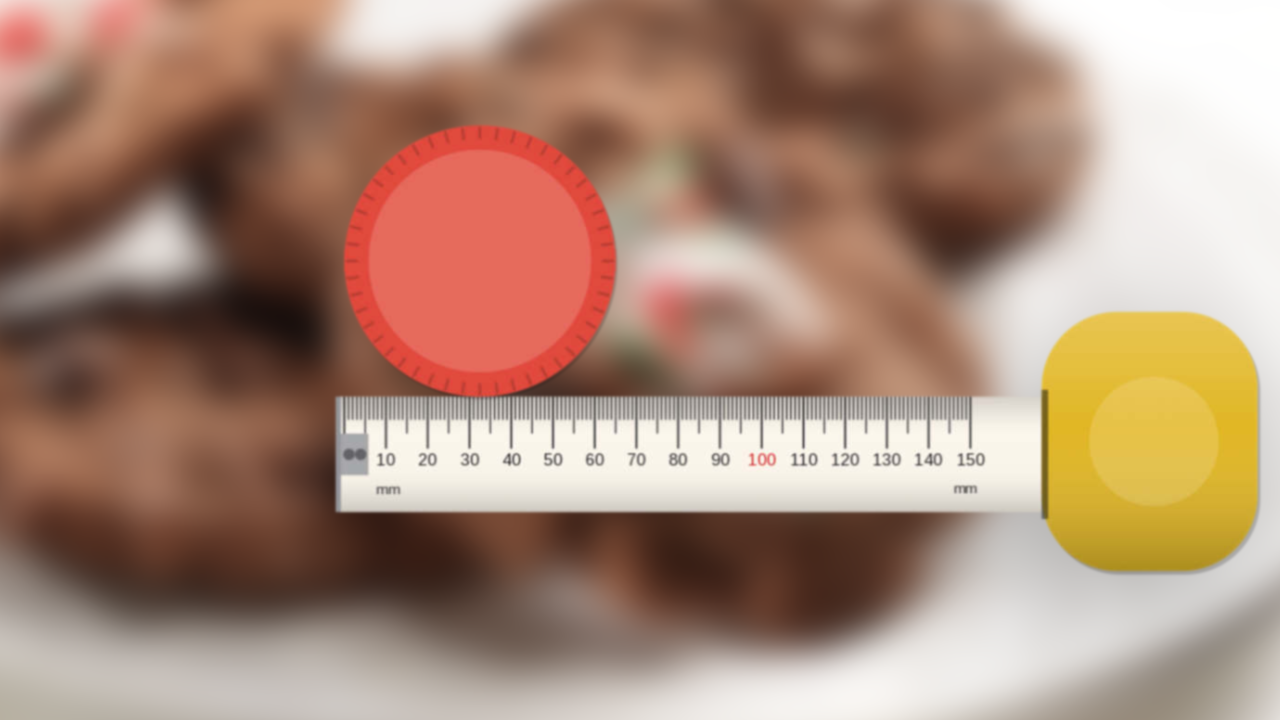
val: mm 65
